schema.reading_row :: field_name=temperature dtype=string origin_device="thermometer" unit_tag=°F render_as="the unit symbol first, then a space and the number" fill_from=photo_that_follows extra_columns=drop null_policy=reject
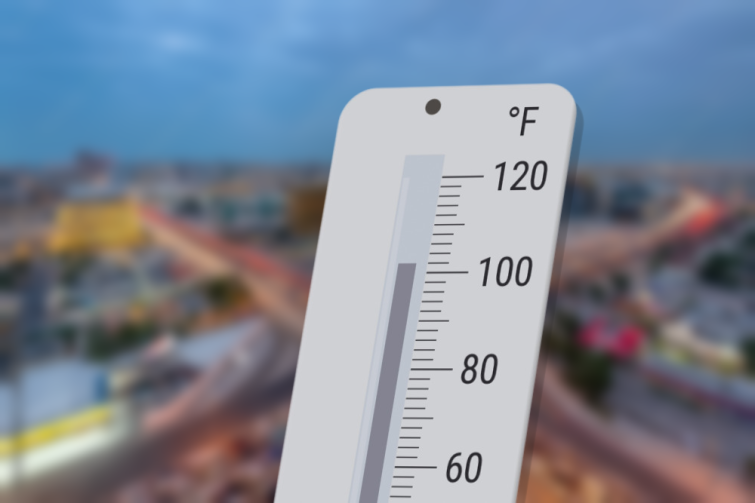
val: °F 102
